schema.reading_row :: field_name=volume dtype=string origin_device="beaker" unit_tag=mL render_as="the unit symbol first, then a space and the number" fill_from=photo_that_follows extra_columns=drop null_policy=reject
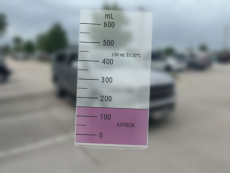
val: mL 150
